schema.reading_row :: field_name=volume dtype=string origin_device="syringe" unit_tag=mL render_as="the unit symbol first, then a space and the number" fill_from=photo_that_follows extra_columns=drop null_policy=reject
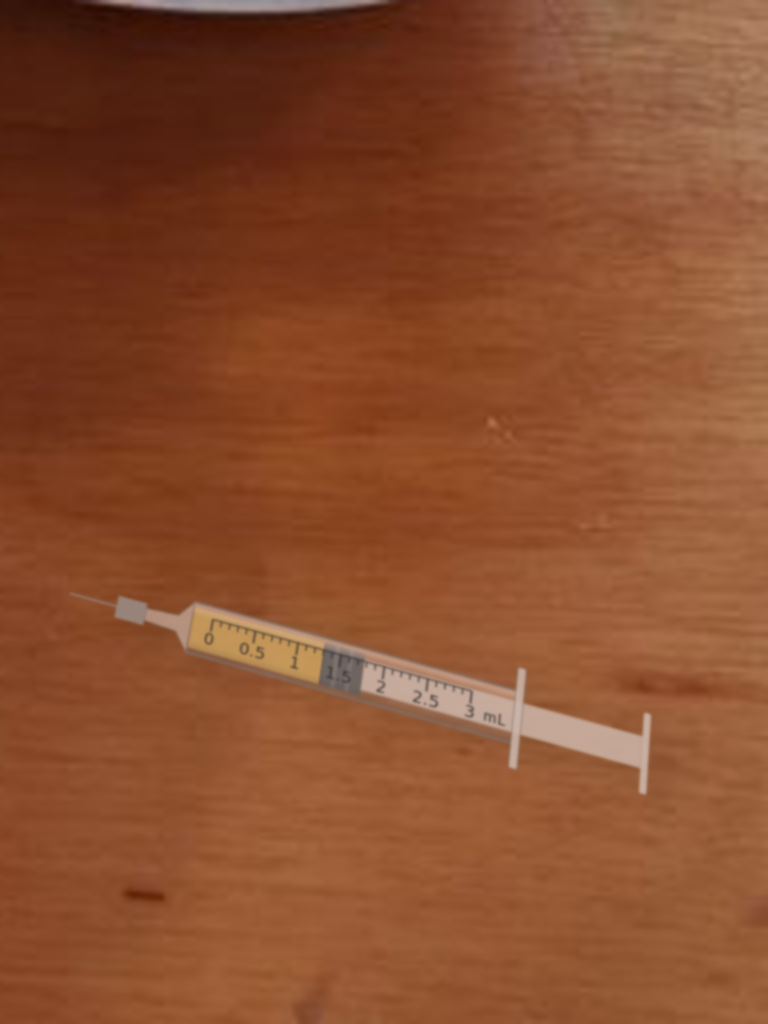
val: mL 1.3
